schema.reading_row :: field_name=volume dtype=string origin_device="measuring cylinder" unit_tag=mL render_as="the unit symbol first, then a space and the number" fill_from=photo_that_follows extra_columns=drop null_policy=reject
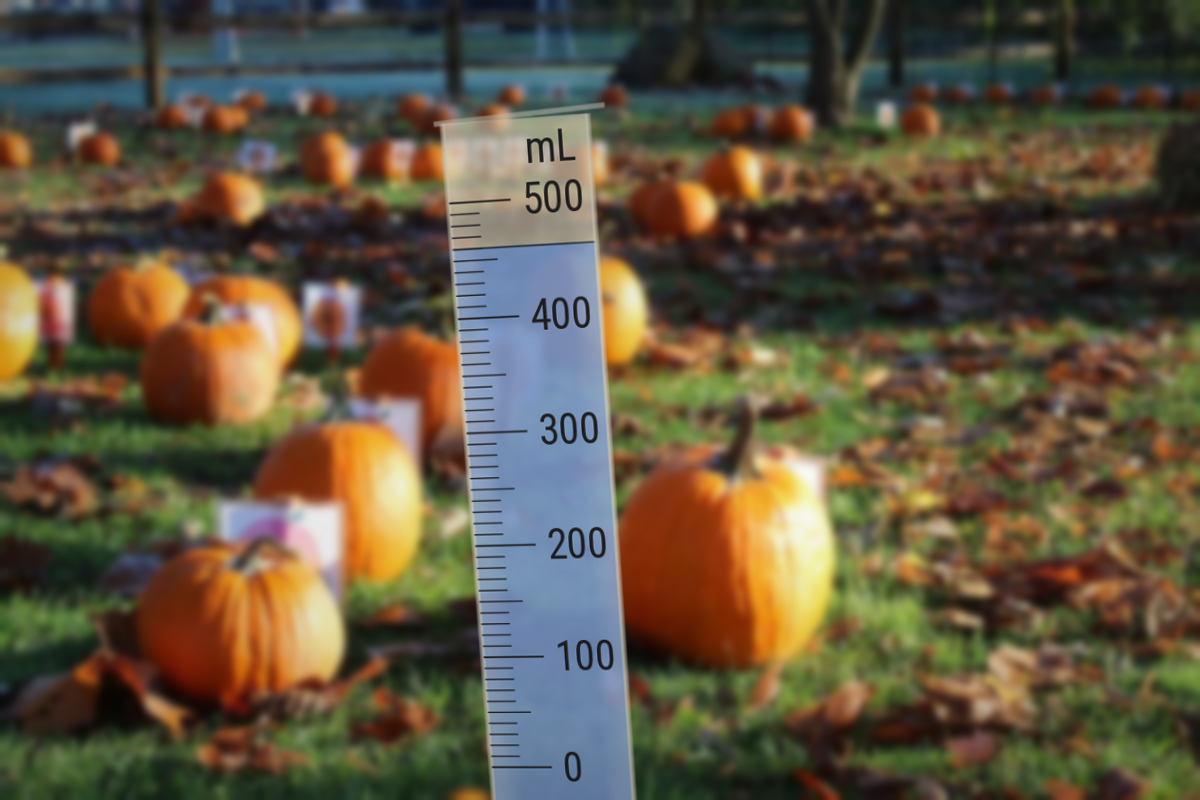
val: mL 460
